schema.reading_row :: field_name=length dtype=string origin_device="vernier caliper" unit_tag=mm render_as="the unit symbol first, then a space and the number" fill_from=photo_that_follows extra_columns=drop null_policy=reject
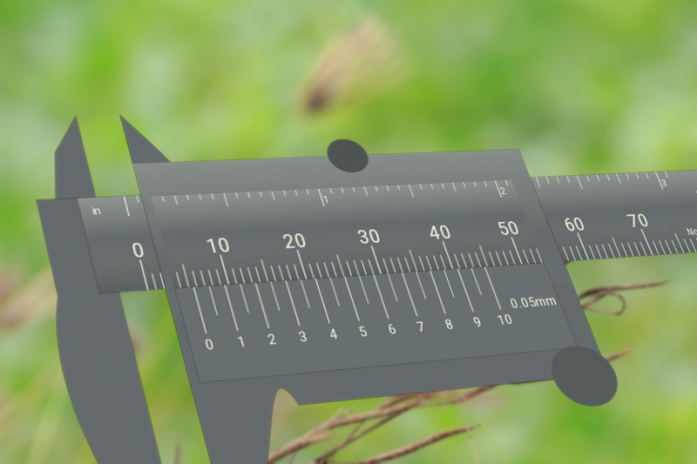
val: mm 5.6
